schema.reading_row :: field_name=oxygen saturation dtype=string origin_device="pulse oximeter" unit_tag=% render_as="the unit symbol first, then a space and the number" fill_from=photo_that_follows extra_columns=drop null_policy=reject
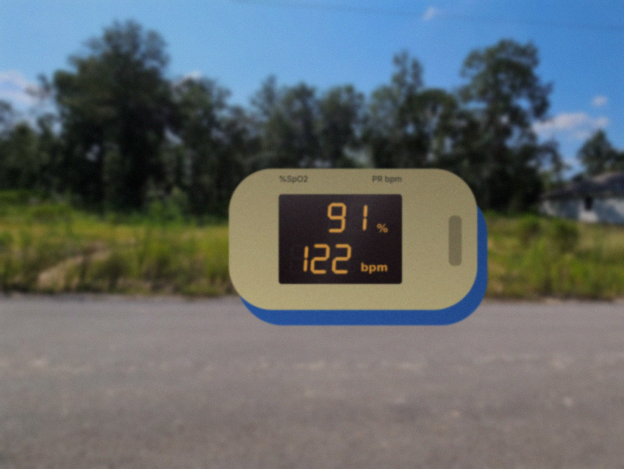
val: % 91
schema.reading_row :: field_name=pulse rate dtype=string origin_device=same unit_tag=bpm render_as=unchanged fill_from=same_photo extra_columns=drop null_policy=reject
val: bpm 122
